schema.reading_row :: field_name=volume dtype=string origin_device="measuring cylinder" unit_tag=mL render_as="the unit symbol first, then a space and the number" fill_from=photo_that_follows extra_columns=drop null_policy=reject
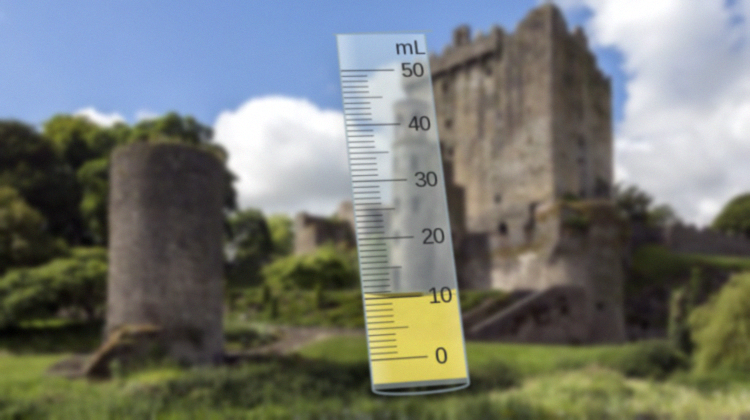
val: mL 10
